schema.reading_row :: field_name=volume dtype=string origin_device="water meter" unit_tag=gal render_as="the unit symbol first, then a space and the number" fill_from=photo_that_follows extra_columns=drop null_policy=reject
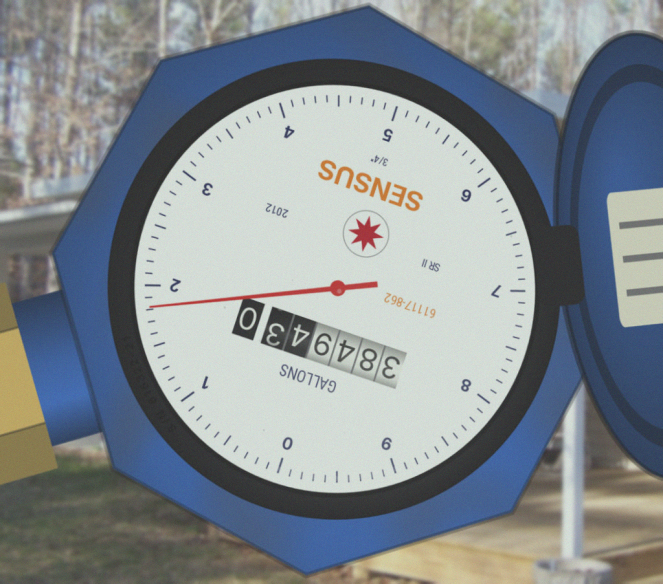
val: gal 3849431.8
